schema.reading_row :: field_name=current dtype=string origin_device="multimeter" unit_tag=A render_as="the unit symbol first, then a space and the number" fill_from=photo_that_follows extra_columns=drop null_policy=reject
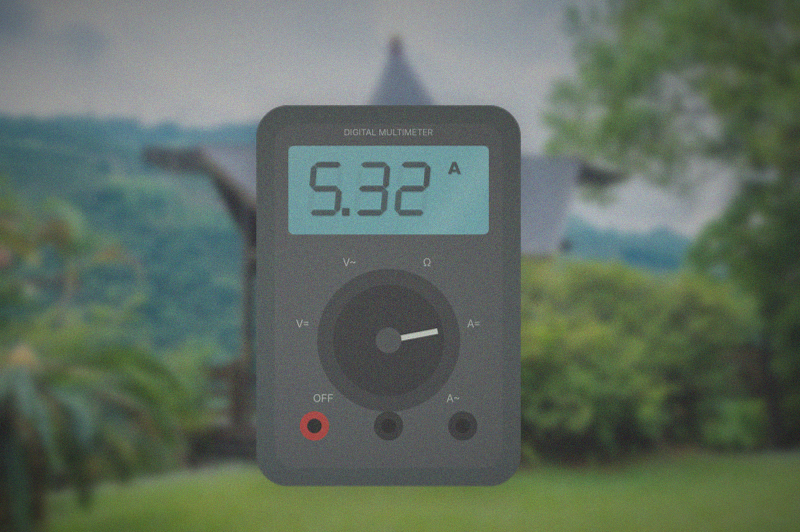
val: A 5.32
